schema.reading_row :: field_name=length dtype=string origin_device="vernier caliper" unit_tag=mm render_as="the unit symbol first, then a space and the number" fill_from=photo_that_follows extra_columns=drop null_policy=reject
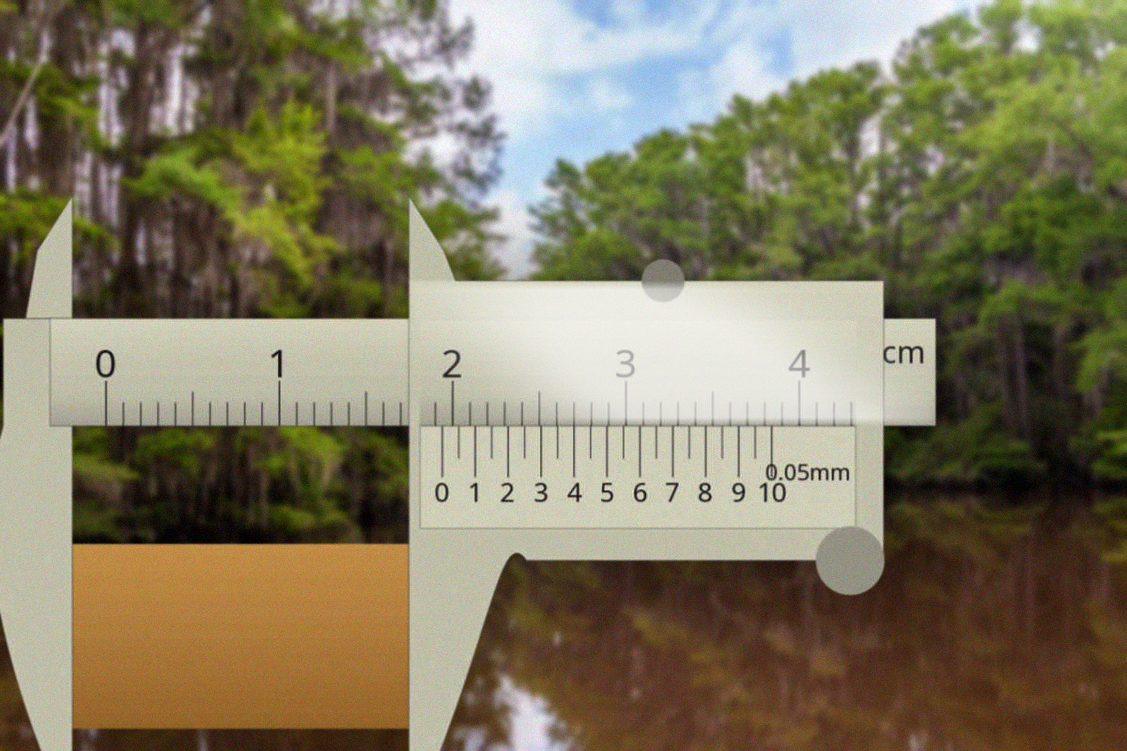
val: mm 19.4
